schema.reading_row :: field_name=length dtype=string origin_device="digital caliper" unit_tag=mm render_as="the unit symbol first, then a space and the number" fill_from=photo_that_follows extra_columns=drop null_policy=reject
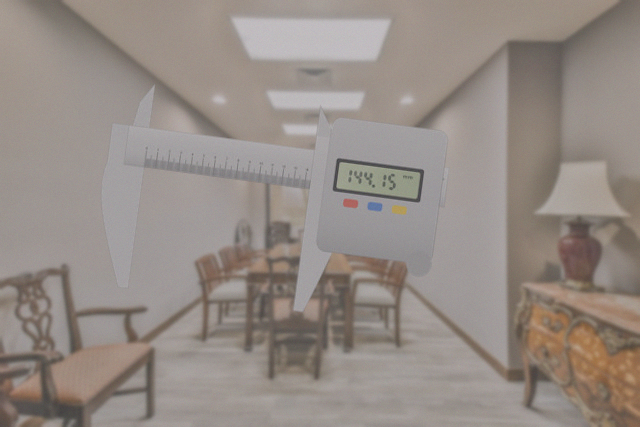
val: mm 144.15
